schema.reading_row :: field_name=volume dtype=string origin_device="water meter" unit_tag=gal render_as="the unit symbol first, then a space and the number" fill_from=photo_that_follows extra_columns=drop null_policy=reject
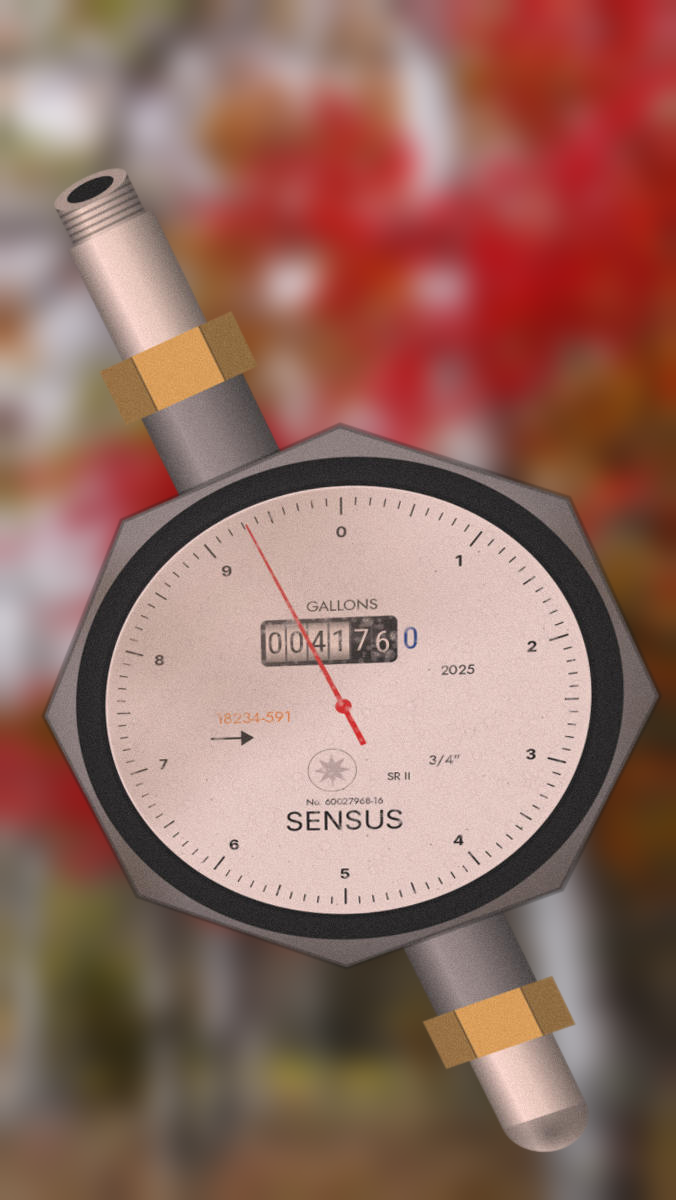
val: gal 41759.3
